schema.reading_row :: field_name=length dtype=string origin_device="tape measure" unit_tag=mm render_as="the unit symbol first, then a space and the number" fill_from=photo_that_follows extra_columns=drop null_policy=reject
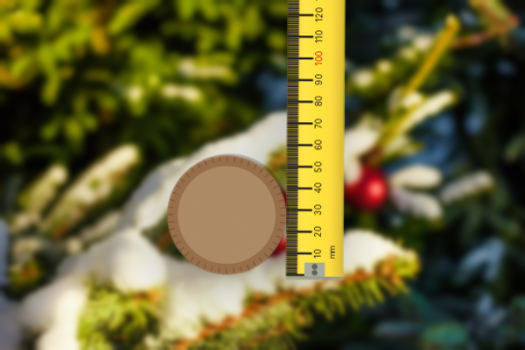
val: mm 55
